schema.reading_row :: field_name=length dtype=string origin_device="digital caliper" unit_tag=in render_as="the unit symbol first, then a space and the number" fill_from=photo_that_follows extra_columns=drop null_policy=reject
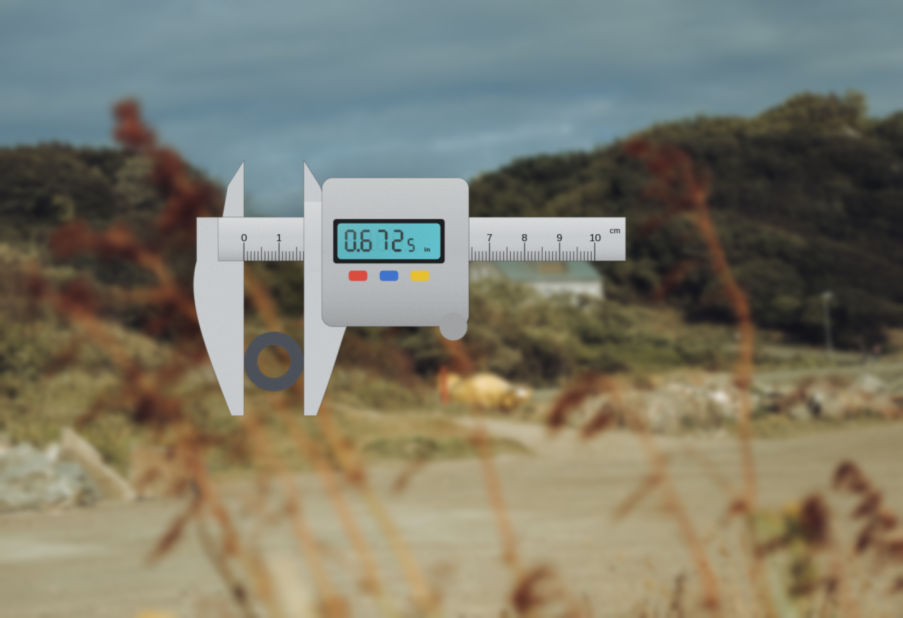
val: in 0.6725
